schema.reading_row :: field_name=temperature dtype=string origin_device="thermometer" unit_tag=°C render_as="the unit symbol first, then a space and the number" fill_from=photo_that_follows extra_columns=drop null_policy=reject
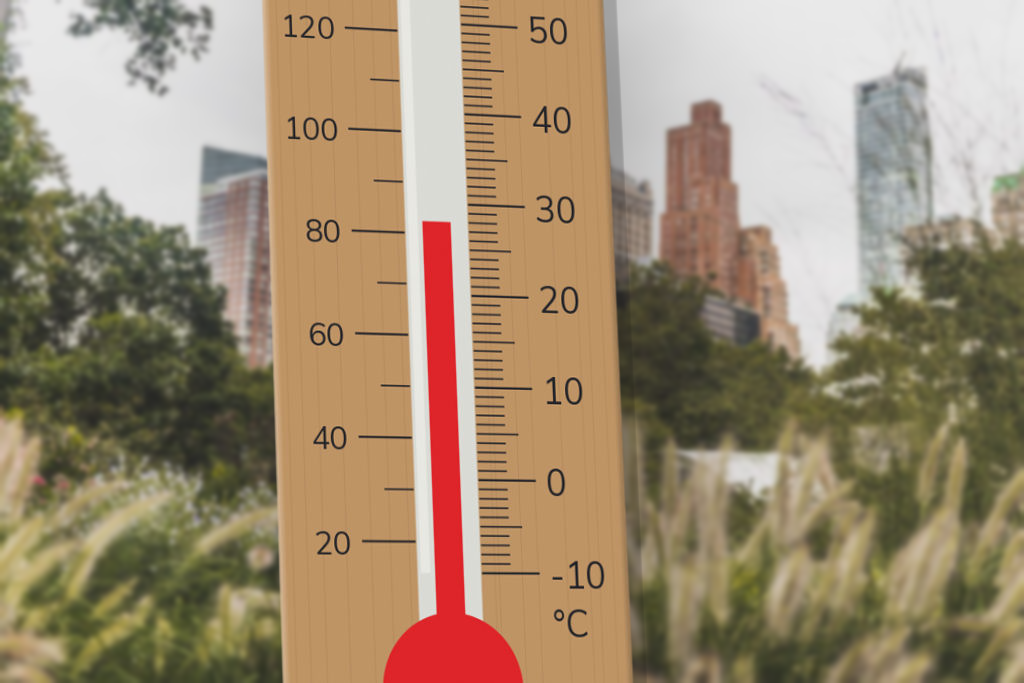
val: °C 28
